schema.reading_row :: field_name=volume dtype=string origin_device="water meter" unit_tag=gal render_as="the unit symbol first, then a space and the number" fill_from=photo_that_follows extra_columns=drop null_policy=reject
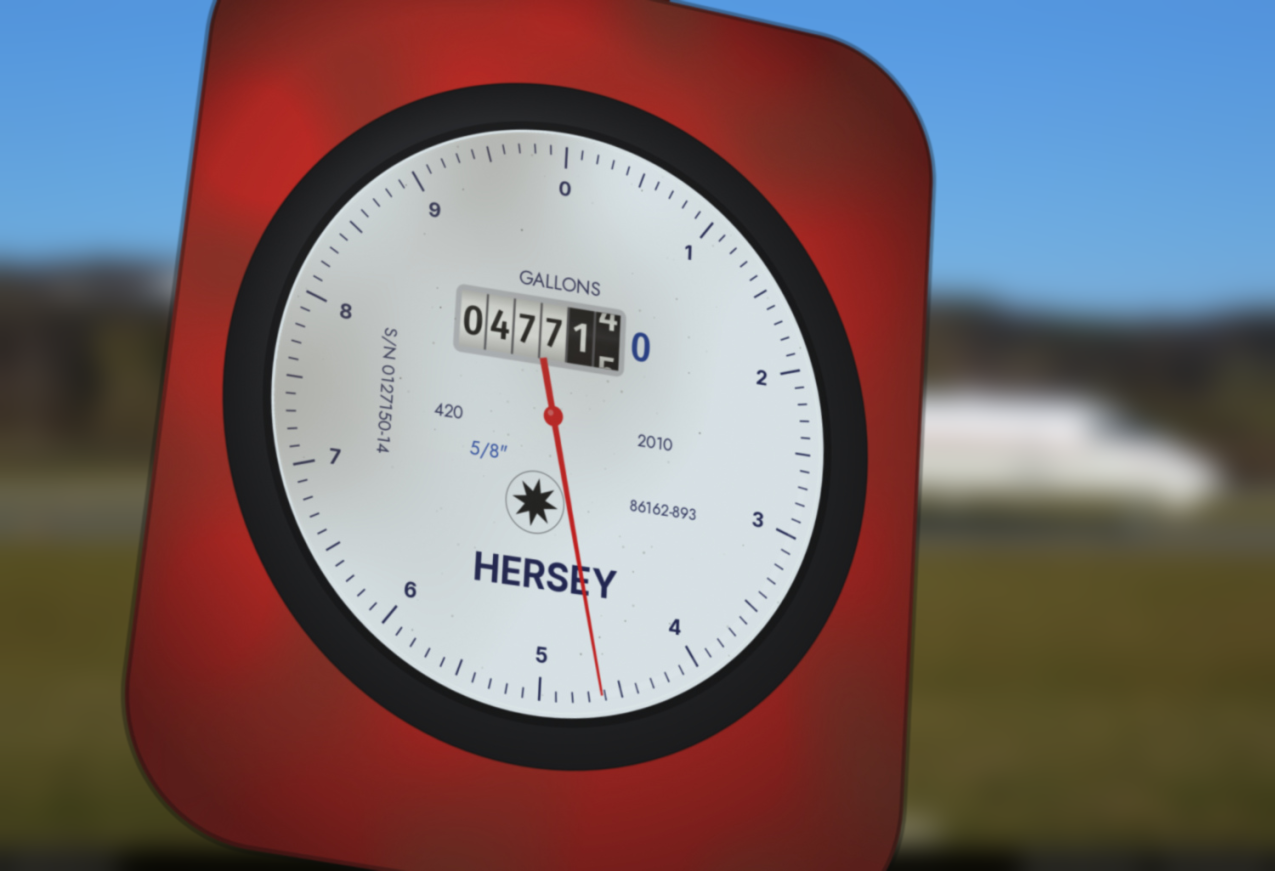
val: gal 477144.6
